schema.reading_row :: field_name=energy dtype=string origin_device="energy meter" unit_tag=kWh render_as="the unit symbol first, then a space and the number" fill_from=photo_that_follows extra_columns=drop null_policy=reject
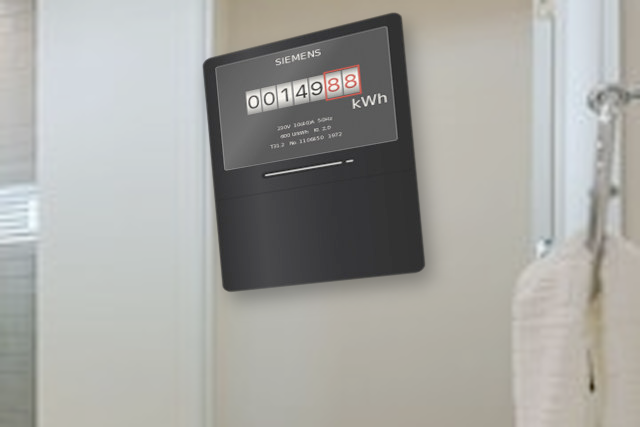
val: kWh 149.88
